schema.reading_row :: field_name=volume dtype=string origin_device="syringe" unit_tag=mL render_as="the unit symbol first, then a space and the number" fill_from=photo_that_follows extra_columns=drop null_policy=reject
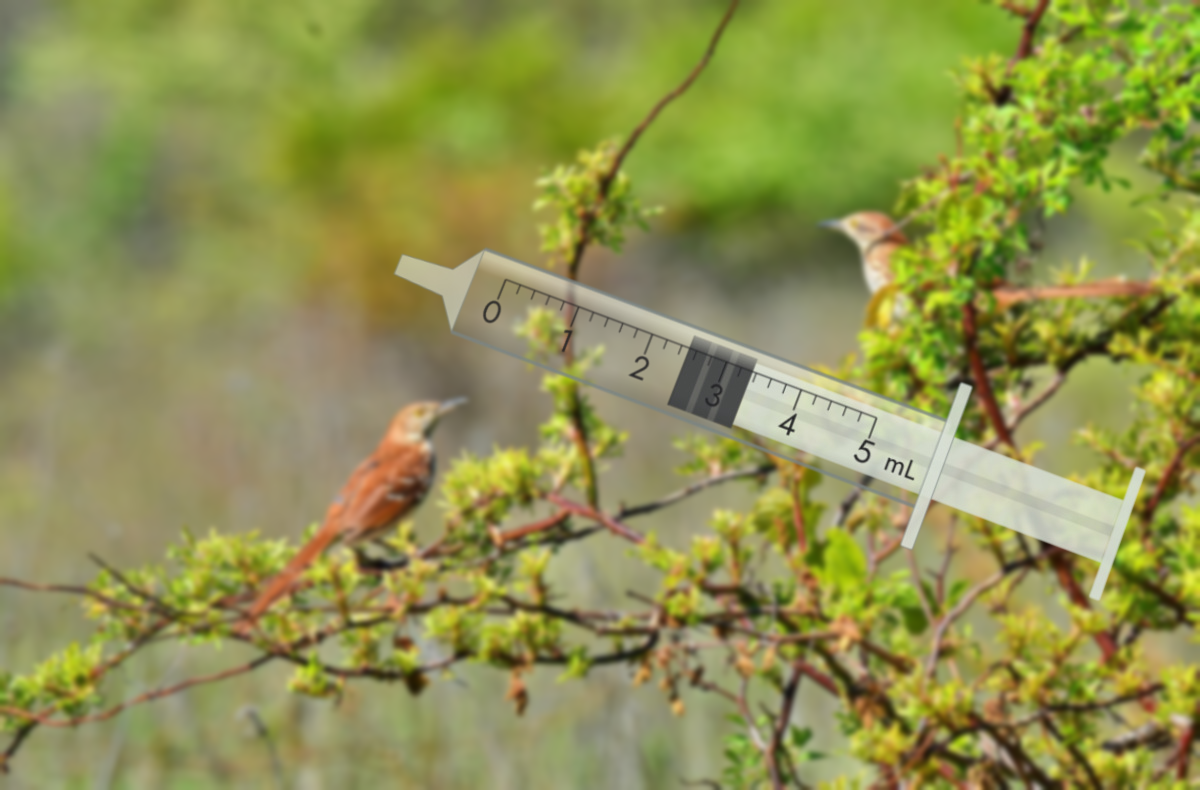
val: mL 2.5
